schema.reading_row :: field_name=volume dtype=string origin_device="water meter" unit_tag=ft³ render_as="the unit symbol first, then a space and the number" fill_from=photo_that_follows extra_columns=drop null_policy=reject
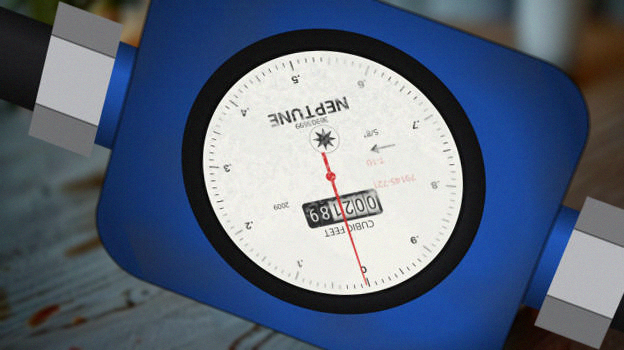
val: ft³ 2189.00
